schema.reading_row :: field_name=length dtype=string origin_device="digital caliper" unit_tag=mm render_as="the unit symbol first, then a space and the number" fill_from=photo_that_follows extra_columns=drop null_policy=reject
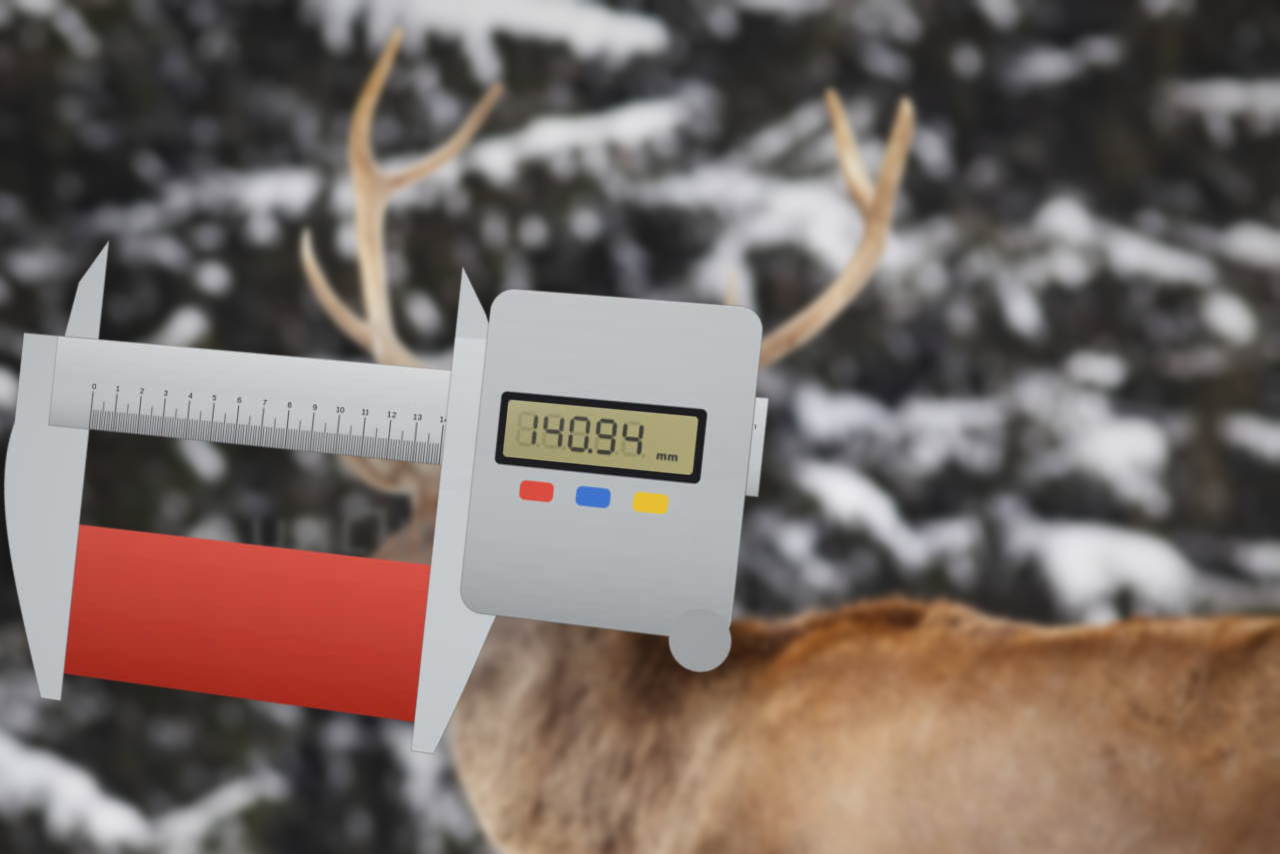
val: mm 140.94
